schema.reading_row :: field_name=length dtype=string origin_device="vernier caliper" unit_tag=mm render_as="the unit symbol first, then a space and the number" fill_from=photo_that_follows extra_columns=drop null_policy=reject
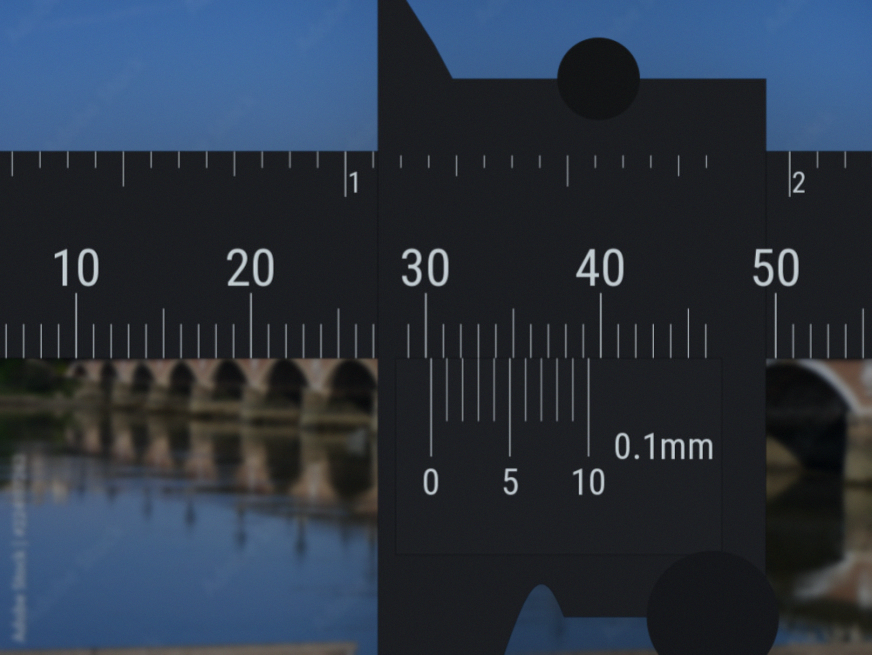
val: mm 30.3
